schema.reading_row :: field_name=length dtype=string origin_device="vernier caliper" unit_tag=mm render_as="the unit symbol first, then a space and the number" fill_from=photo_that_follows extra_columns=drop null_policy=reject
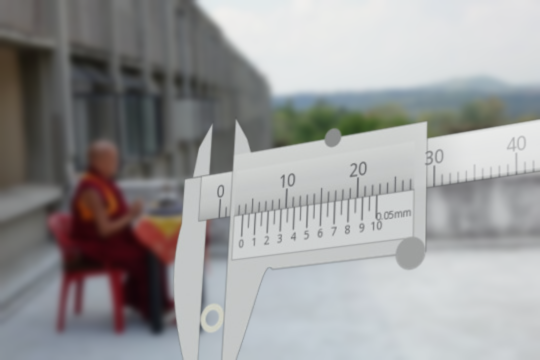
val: mm 3.6
